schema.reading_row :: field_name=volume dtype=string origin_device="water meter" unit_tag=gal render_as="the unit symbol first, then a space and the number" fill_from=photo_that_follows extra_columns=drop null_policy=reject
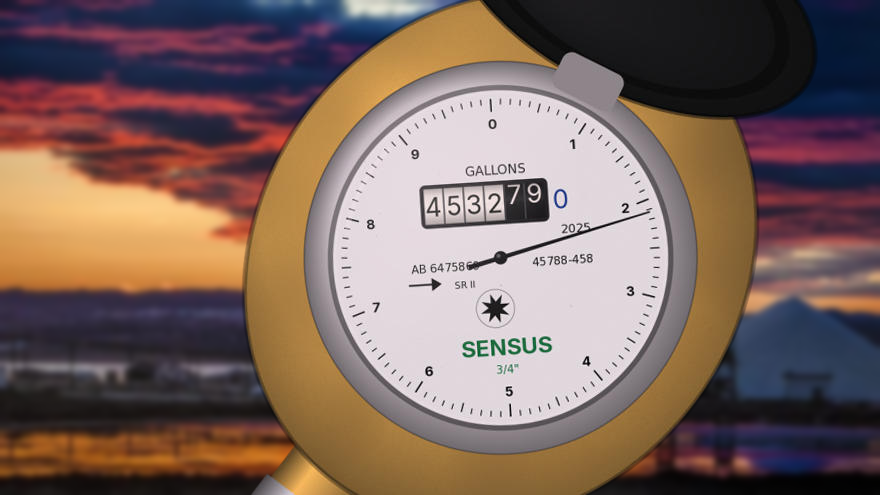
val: gal 4532792.1
